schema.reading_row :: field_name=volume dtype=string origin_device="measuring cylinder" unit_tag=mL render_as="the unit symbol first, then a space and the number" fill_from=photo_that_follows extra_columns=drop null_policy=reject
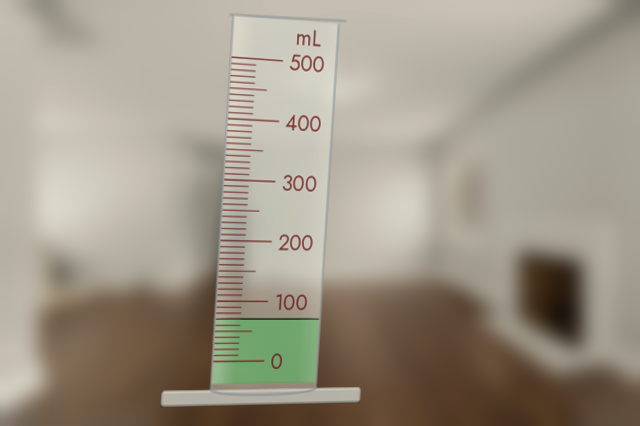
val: mL 70
